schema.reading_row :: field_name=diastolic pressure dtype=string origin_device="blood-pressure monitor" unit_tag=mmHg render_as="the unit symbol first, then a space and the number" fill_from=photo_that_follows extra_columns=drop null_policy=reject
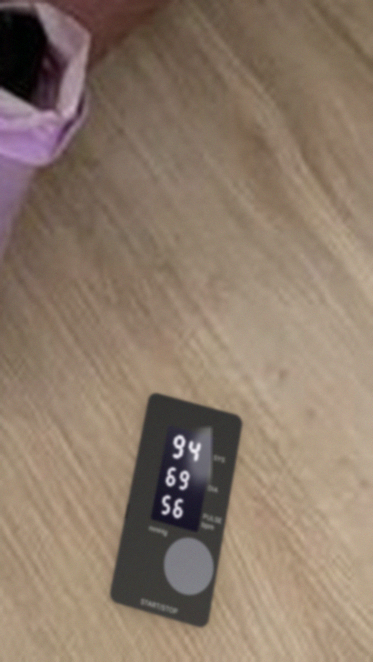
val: mmHg 69
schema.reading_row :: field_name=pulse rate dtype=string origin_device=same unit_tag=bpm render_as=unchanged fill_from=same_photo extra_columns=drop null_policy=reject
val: bpm 56
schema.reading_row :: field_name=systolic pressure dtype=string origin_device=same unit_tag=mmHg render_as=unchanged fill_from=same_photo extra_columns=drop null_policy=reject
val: mmHg 94
